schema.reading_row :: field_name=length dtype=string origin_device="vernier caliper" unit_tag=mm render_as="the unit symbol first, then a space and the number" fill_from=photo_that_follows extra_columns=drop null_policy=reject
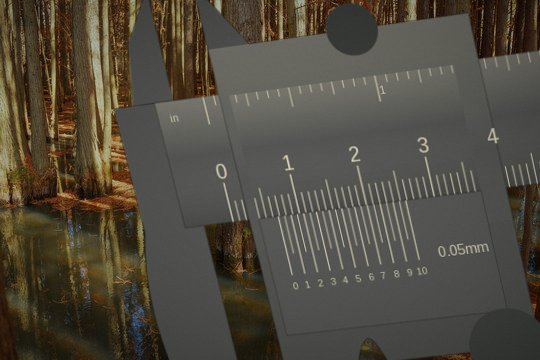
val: mm 6.8
